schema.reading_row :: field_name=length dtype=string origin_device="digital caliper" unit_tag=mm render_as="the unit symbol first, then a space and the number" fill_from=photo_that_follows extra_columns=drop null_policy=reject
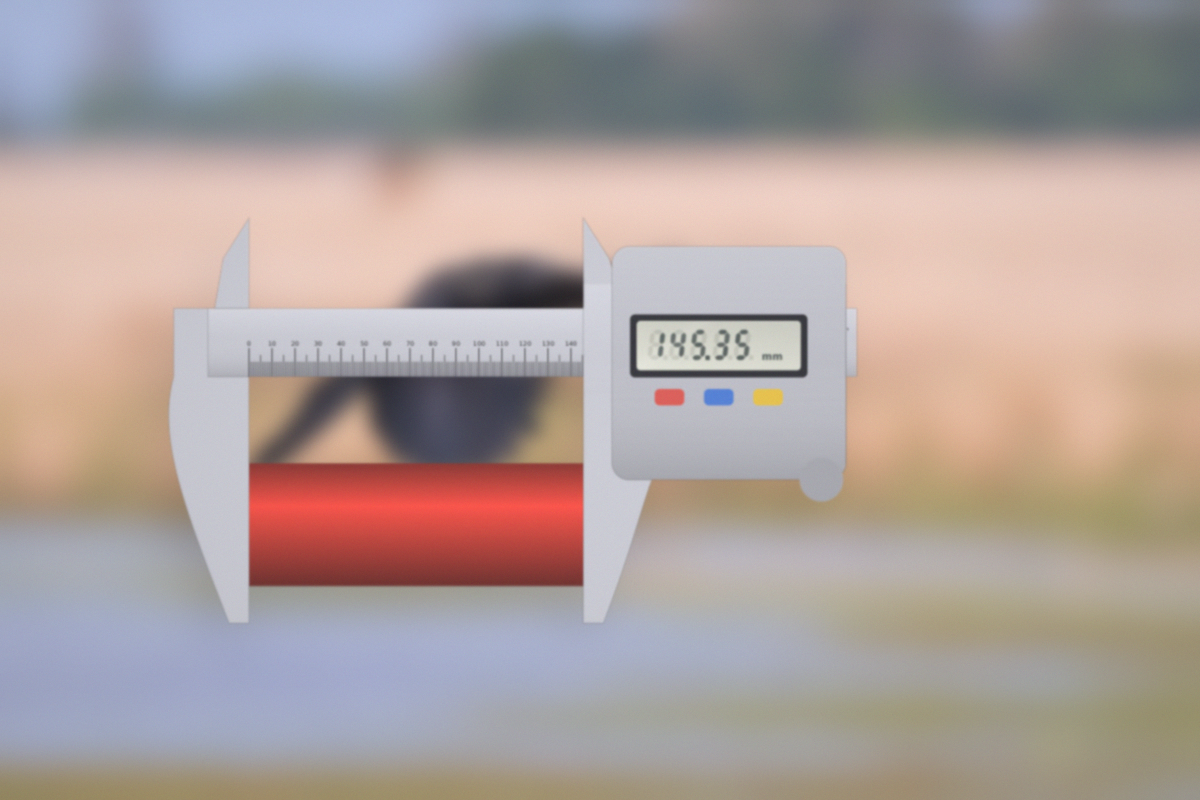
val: mm 145.35
